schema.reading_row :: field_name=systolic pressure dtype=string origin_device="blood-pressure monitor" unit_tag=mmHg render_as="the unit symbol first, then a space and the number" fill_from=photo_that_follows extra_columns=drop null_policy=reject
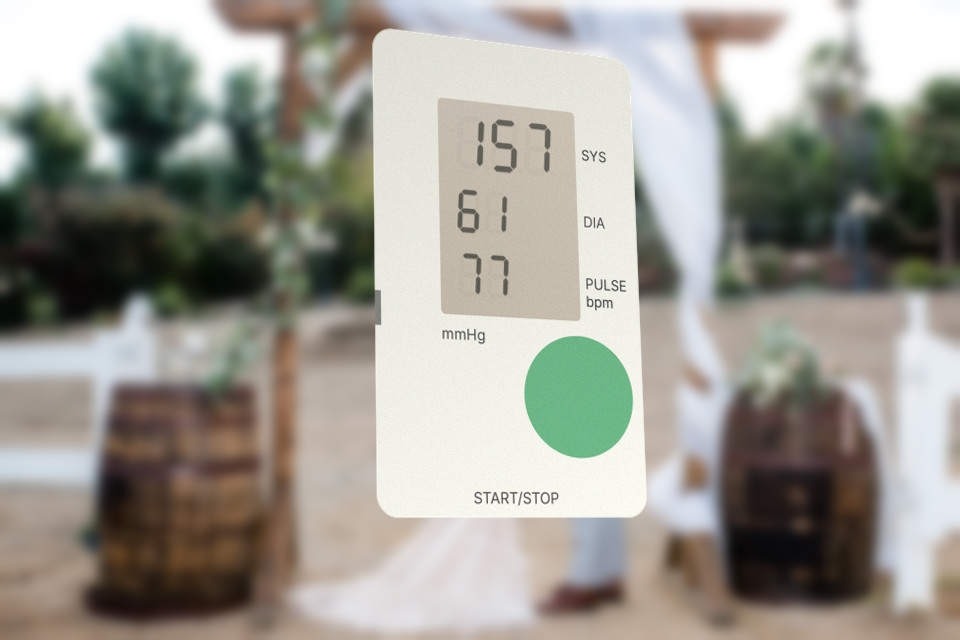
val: mmHg 157
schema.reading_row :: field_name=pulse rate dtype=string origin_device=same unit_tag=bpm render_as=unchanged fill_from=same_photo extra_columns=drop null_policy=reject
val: bpm 77
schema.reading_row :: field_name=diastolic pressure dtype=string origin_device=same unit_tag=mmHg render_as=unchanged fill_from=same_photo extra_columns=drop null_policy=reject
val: mmHg 61
